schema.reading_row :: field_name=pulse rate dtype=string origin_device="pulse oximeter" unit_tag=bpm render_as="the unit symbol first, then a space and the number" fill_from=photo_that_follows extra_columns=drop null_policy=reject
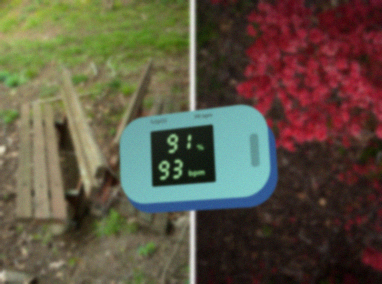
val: bpm 93
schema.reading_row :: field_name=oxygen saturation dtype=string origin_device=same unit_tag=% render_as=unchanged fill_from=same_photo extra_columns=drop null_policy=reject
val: % 91
